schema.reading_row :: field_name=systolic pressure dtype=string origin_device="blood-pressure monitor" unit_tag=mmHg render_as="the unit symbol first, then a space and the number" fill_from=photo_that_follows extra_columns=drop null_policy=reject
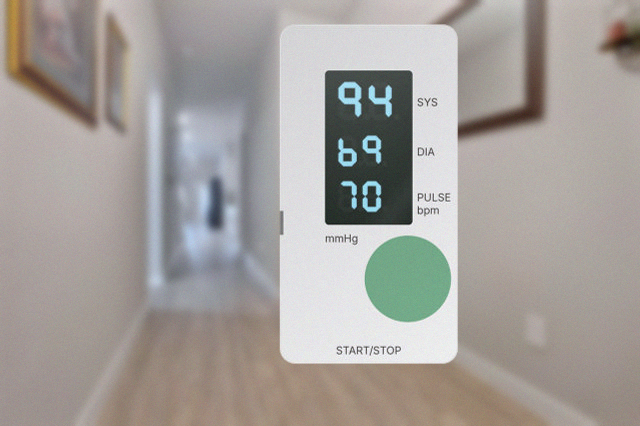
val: mmHg 94
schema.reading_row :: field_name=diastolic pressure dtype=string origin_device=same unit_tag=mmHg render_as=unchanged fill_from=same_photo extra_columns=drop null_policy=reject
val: mmHg 69
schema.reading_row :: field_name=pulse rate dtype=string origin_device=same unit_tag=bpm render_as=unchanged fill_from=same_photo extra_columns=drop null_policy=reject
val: bpm 70
